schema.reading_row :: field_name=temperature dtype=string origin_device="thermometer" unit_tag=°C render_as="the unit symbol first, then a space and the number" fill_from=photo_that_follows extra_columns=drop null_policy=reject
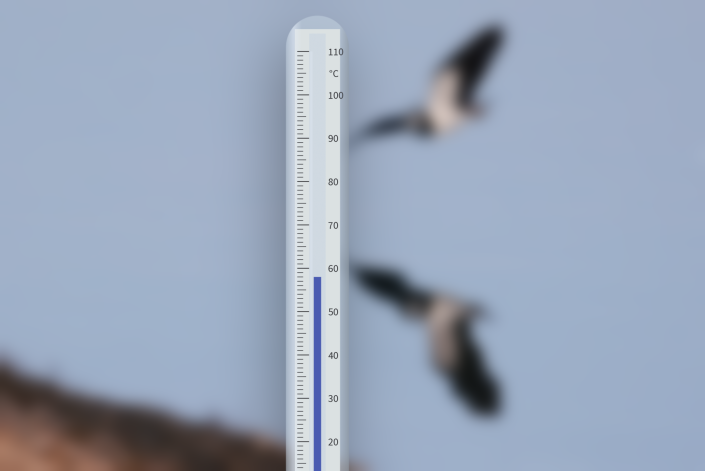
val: °C 58
